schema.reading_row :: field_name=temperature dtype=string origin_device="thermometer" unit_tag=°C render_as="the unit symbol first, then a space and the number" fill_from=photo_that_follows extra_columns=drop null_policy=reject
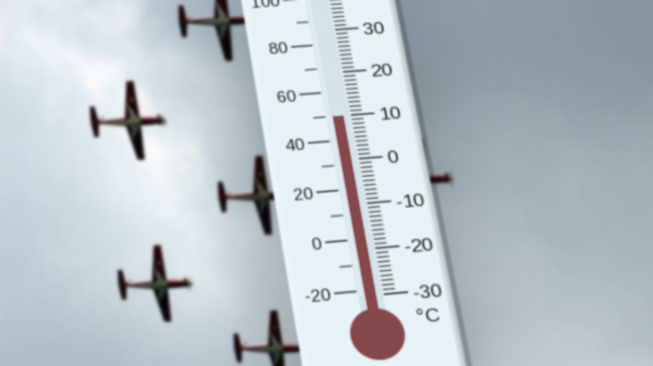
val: °C 10
